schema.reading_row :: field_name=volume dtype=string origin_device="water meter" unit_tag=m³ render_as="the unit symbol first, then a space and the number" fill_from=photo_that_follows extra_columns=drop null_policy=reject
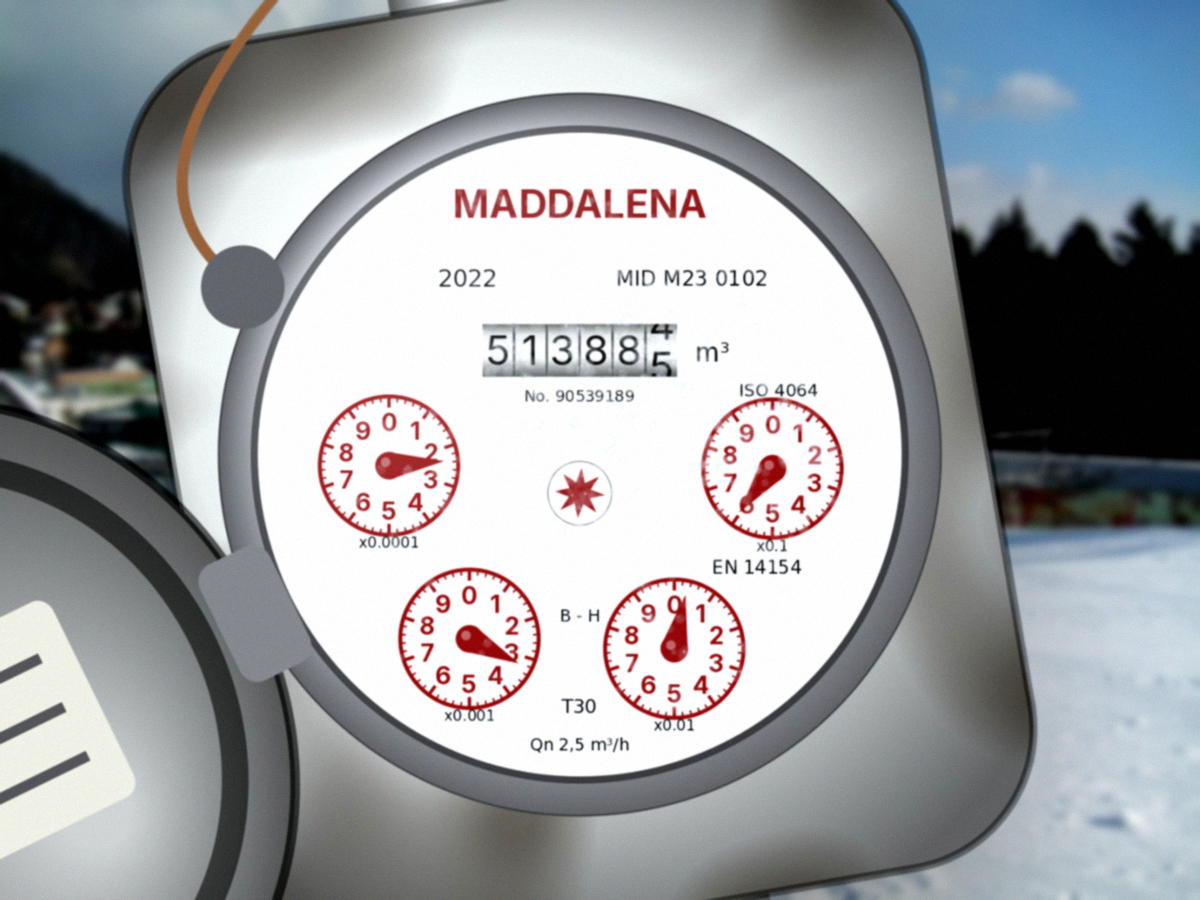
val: m³ 513884.6032
